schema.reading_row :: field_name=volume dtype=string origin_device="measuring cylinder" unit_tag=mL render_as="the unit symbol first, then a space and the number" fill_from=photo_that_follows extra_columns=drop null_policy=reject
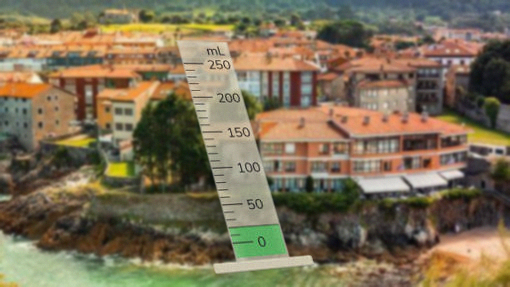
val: mL 20
